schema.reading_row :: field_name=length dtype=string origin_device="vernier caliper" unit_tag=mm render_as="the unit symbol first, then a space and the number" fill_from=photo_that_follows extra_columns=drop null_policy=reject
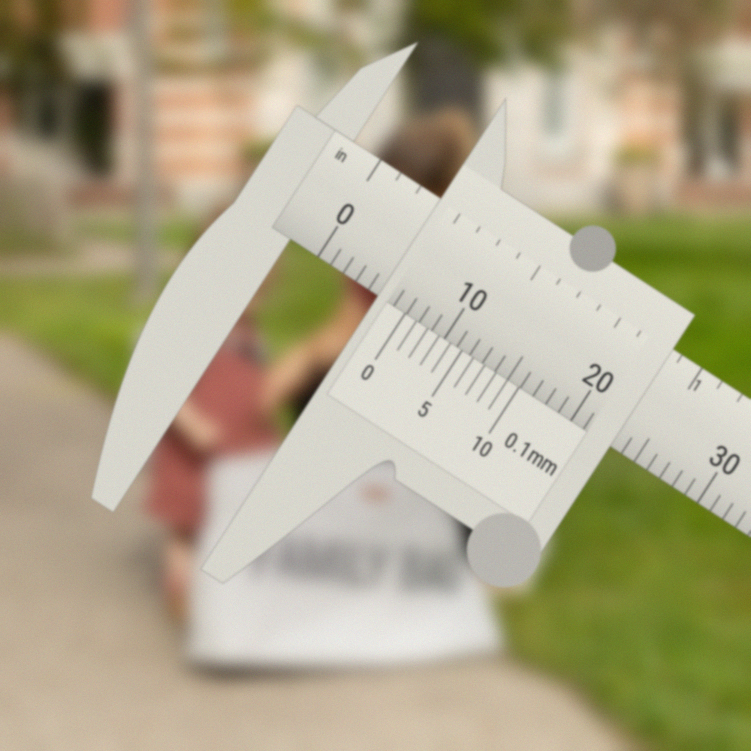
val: mm 6.9
